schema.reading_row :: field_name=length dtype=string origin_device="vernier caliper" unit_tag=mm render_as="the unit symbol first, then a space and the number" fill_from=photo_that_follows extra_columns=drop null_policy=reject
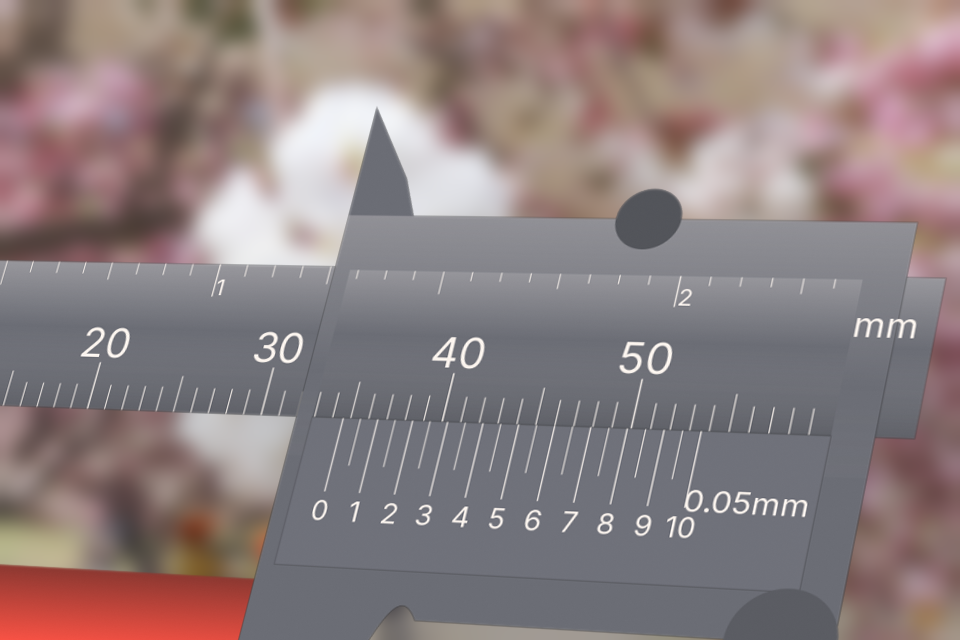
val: mm 34.6
